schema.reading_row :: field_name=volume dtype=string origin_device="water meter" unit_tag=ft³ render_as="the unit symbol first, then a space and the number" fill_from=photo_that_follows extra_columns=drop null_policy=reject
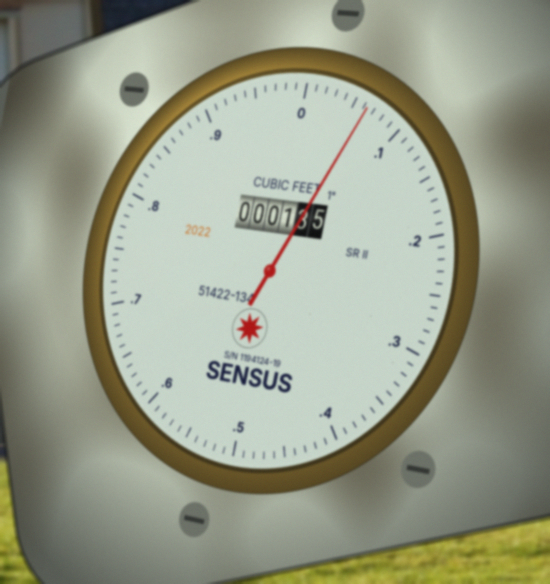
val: ft³ 135.06
